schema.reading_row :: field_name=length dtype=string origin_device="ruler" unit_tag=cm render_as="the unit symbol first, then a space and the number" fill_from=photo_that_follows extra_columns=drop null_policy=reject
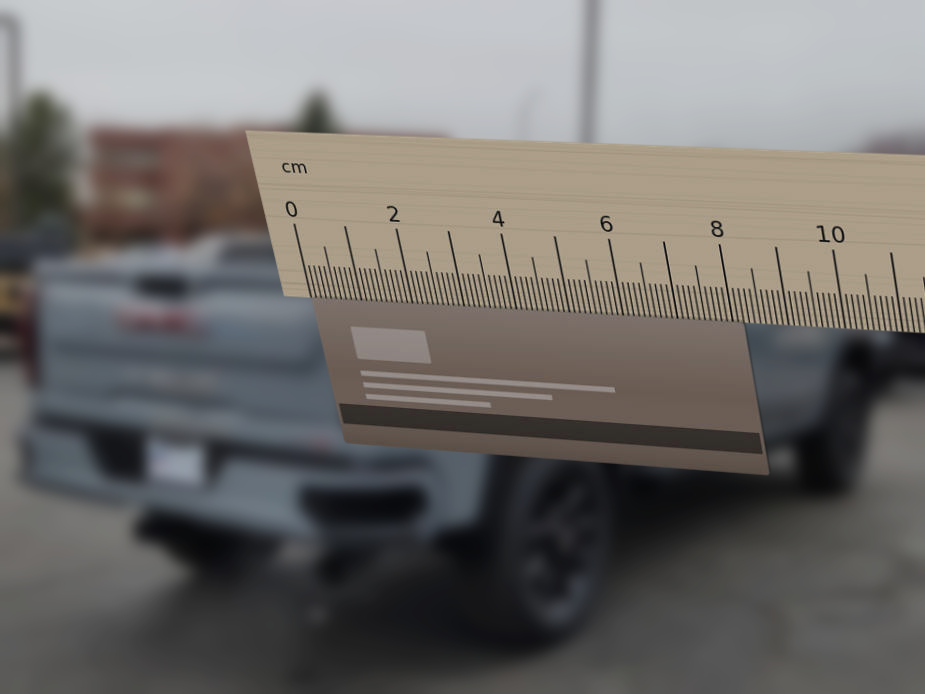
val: cm 8.2
